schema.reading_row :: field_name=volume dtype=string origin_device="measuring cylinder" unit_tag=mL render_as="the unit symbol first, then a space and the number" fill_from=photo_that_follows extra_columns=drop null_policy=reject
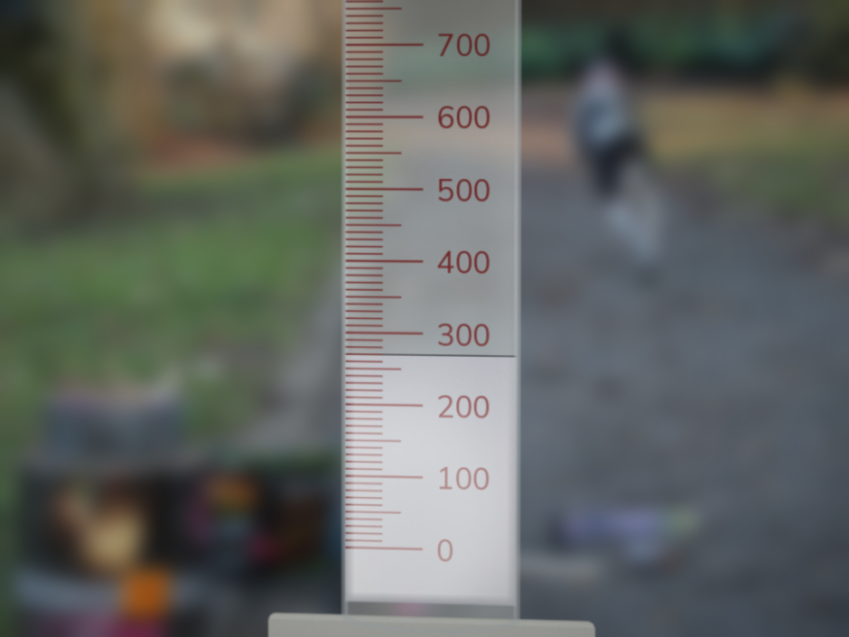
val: mL 270
